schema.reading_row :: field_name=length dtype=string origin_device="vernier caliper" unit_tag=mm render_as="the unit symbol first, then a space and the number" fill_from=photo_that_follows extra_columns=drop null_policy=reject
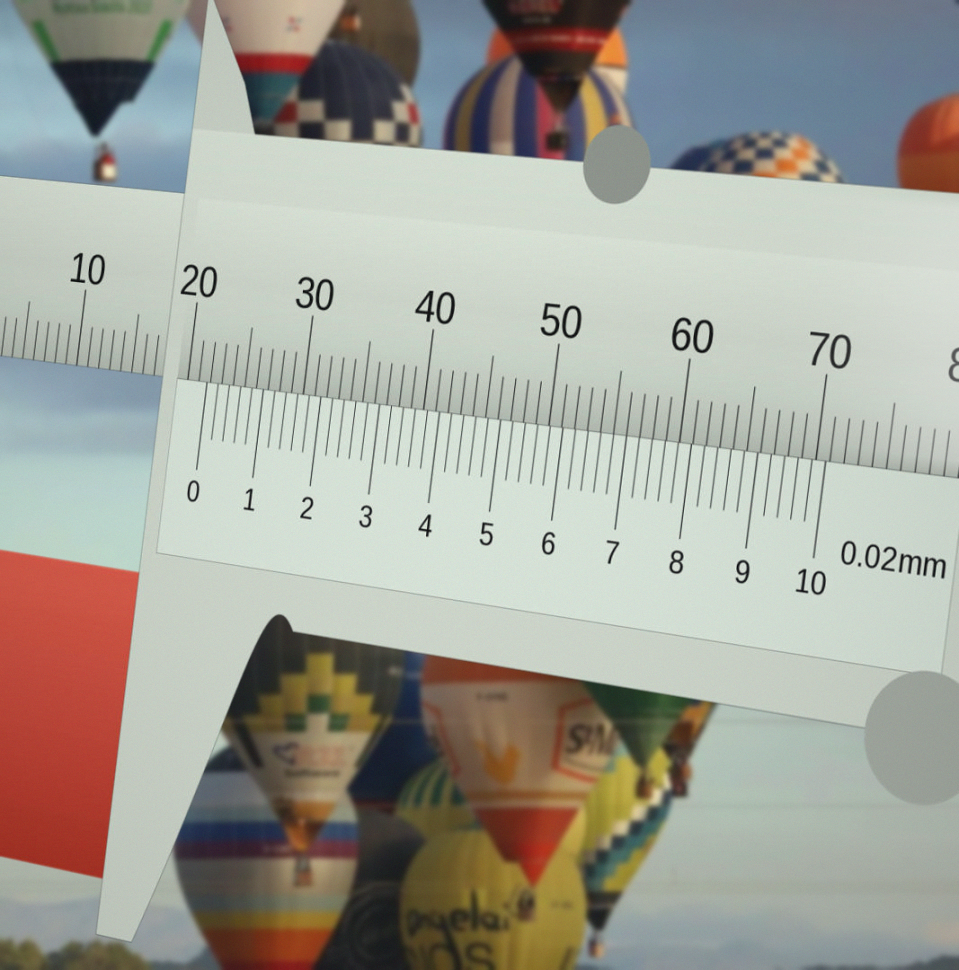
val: mm 21.7
